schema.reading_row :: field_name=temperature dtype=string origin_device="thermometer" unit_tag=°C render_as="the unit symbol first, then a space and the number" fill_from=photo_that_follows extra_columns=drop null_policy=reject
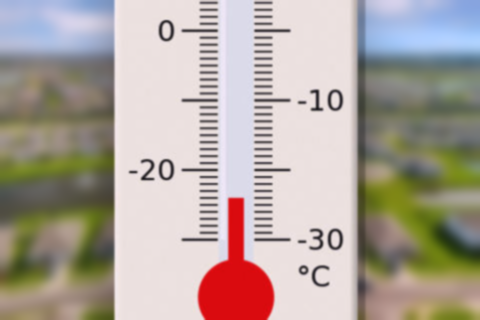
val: °C -24
